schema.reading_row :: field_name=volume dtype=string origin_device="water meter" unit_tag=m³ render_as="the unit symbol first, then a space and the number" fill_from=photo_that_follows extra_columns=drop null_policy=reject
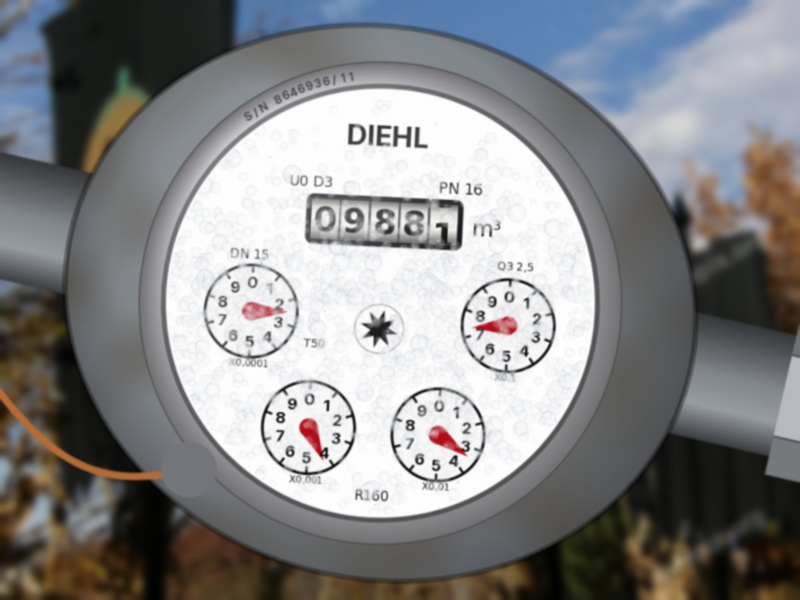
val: m³ 9880.7342
